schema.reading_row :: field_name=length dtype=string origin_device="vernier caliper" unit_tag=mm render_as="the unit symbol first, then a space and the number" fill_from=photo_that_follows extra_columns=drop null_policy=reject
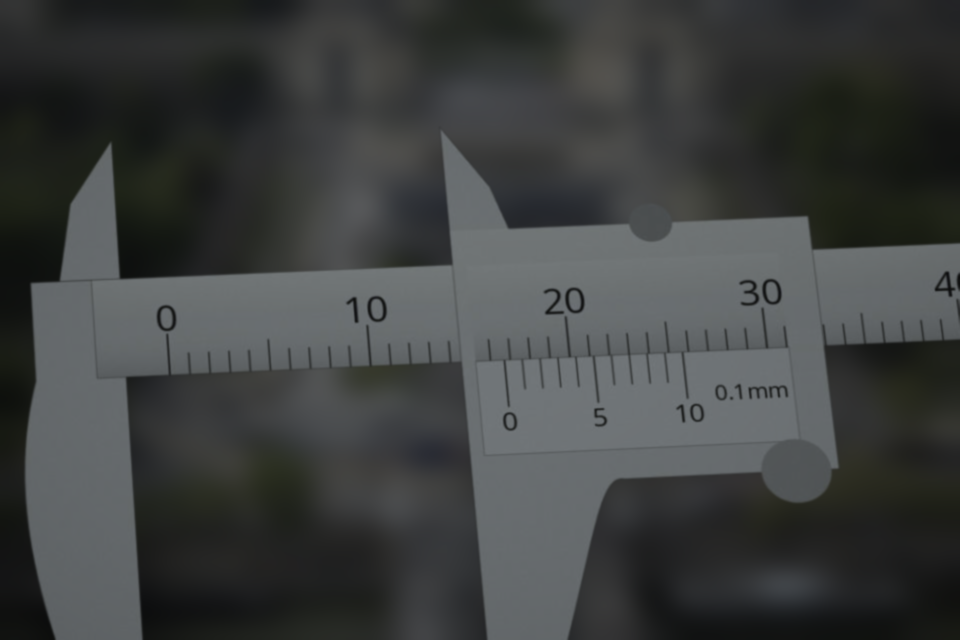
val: mm 16.7
